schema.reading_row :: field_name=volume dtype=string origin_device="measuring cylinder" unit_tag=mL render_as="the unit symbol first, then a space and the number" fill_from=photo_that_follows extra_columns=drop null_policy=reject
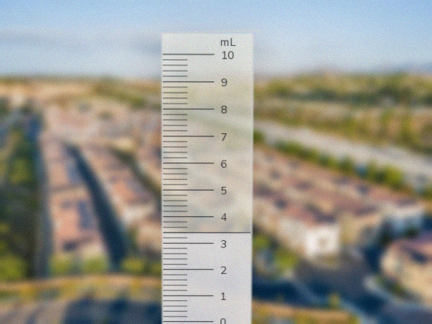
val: mL 3.4
